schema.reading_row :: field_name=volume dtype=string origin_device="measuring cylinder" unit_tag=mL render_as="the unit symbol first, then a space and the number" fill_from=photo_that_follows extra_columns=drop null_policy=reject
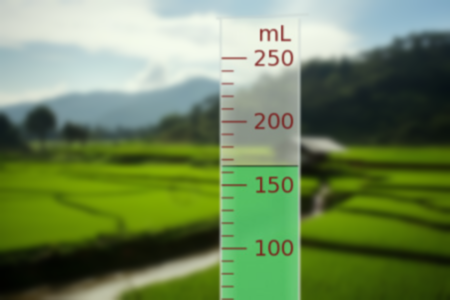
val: mL 165
